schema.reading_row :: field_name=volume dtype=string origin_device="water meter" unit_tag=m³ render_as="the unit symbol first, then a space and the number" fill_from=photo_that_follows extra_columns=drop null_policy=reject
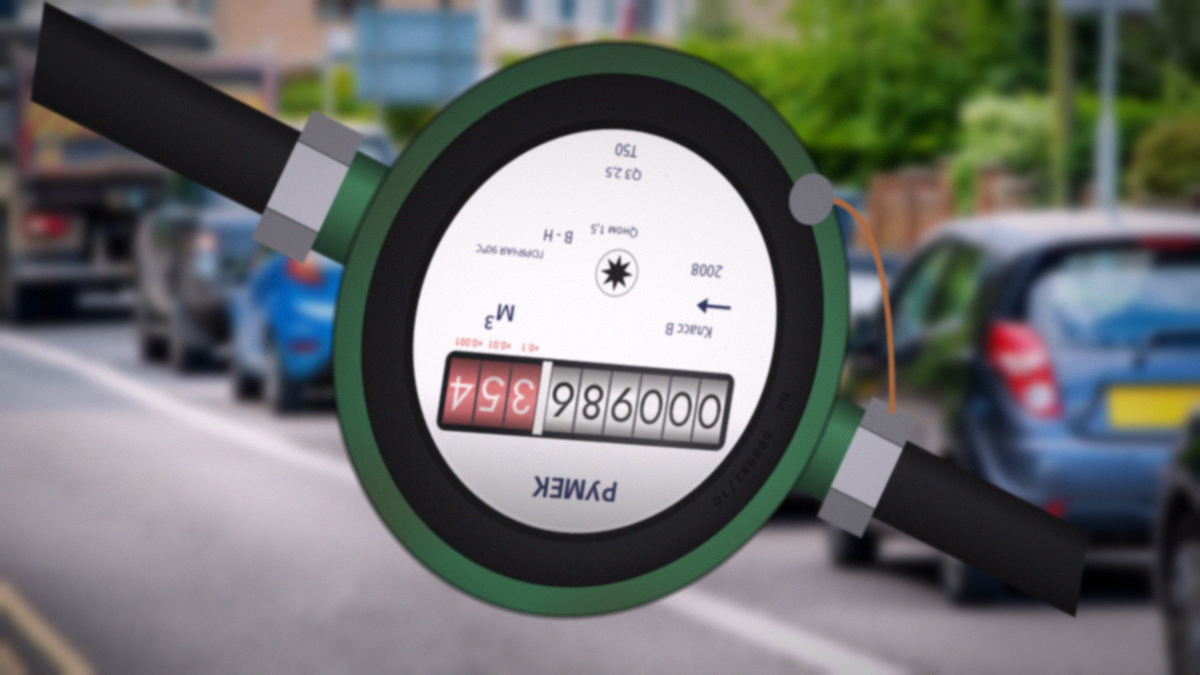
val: m³ 986.354
